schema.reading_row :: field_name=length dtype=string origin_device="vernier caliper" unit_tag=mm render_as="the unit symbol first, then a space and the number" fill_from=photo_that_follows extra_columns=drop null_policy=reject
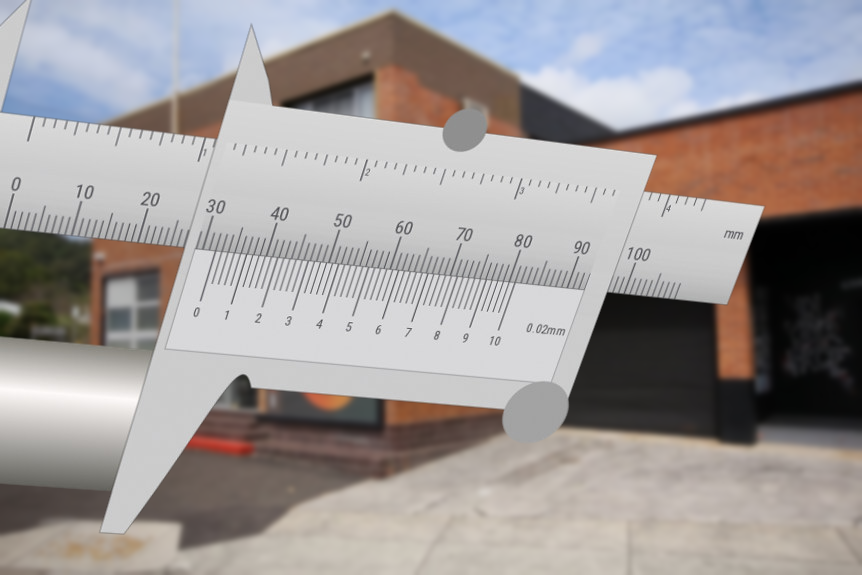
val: mm 32.0
